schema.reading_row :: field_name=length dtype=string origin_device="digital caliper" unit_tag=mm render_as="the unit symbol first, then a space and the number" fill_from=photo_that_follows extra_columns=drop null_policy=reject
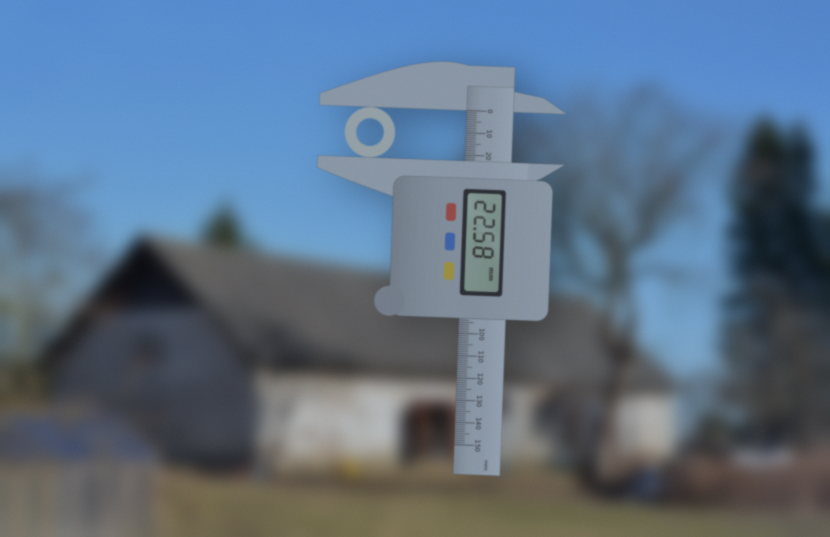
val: mm 22.58
